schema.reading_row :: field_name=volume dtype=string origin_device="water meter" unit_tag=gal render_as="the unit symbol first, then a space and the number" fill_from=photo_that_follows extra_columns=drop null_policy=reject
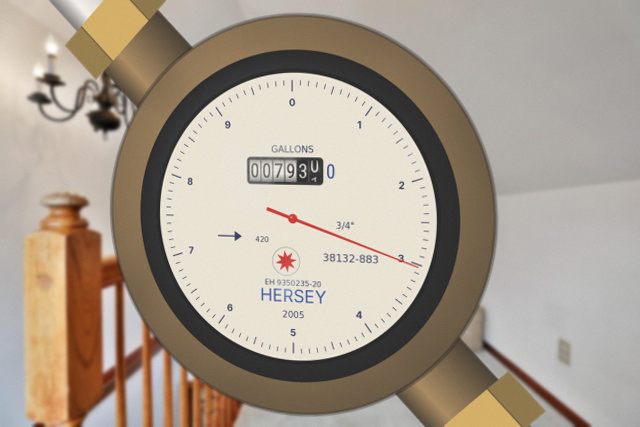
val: gal 79303.0
